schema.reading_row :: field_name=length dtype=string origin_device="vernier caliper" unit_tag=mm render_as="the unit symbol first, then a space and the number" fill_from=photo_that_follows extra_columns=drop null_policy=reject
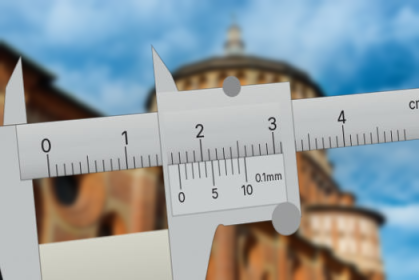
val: mm 16.8
